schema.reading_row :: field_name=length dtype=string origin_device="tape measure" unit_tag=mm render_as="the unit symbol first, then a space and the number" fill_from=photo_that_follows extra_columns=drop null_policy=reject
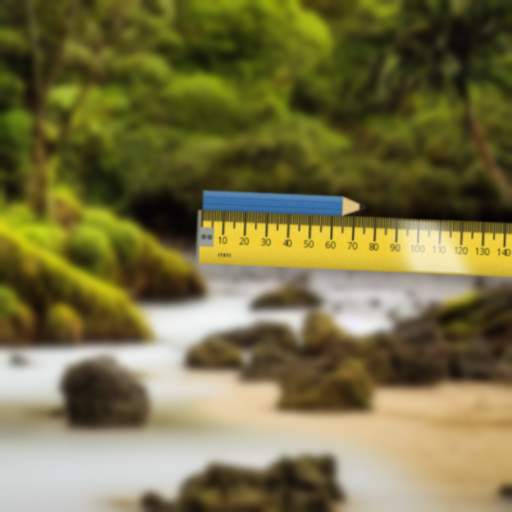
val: mm 75
